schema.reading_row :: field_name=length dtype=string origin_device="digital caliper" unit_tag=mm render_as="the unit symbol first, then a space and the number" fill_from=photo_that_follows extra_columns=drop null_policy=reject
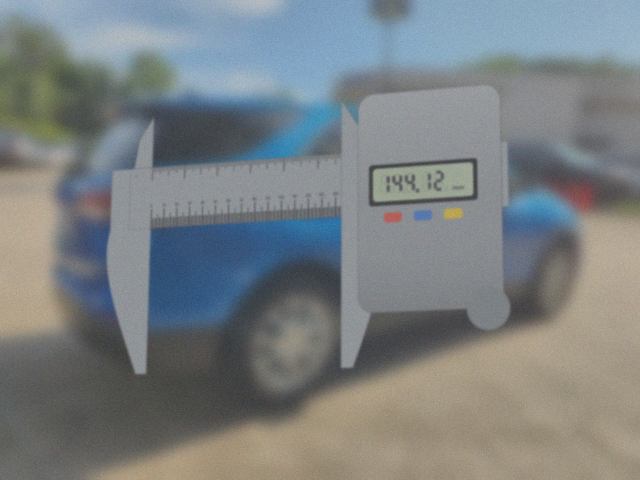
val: mm 144.12
